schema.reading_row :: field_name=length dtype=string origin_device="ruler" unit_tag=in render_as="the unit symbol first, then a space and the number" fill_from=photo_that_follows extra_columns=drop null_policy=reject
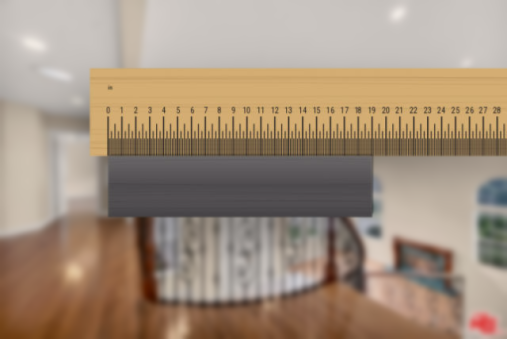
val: in 19
